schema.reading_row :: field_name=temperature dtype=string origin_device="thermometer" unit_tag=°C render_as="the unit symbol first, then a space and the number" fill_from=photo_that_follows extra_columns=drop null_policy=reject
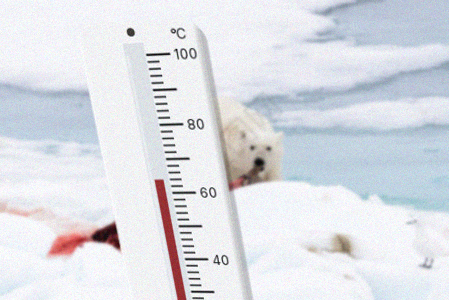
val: °C 64
